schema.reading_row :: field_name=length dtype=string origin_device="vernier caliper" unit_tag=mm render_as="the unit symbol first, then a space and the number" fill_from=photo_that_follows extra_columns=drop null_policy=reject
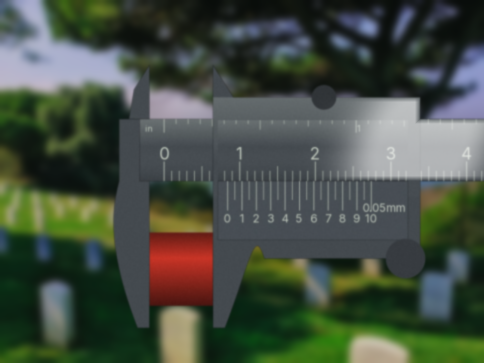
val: mm 8.4
